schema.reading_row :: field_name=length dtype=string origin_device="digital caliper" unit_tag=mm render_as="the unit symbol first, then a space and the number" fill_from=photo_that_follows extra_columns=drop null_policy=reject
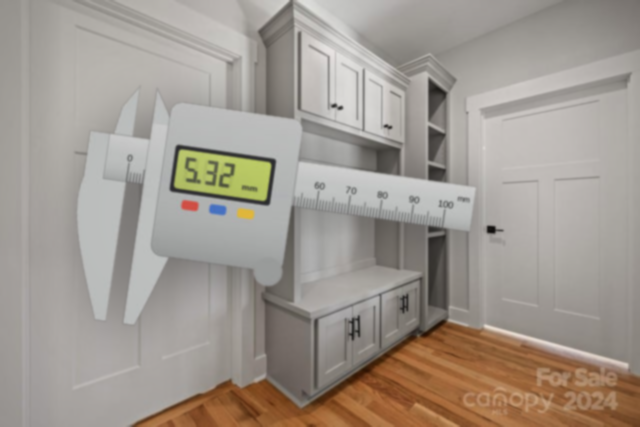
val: mm 5.32
